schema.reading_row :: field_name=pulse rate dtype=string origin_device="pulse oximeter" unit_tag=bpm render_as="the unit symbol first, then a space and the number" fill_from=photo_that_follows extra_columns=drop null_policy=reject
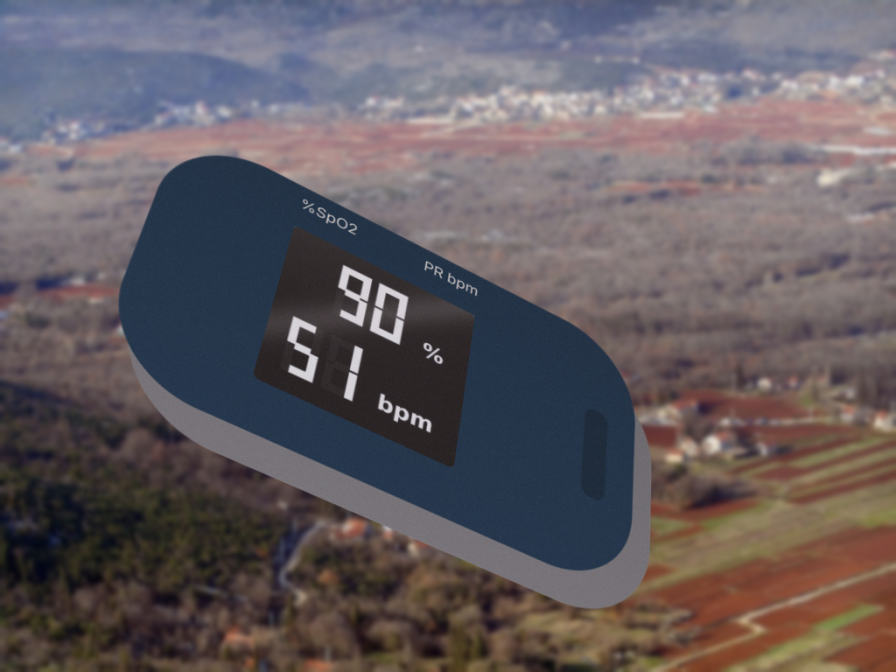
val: bpm 51
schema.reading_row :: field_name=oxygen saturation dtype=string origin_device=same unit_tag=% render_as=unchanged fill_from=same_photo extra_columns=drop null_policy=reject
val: % 90
